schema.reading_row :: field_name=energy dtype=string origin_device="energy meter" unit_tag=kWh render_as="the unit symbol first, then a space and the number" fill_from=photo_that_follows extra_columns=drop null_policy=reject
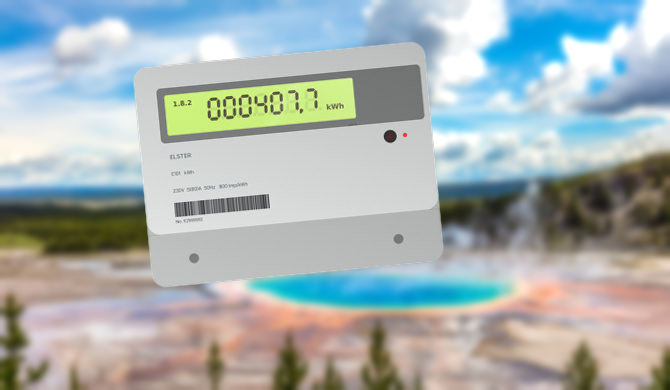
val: kWh 407.7
